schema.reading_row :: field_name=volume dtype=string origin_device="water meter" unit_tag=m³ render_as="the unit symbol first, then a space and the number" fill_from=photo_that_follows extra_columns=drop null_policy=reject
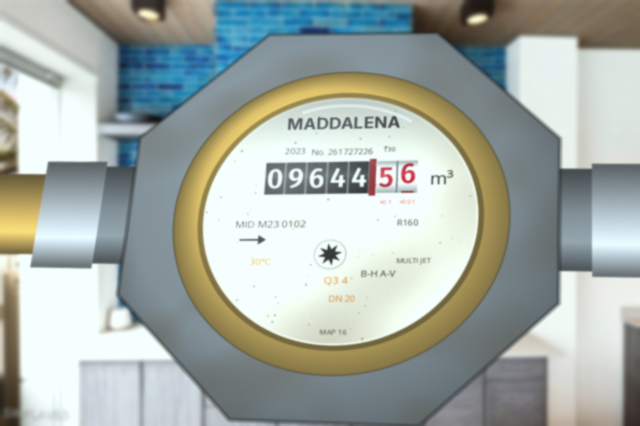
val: m³ 9644.56
